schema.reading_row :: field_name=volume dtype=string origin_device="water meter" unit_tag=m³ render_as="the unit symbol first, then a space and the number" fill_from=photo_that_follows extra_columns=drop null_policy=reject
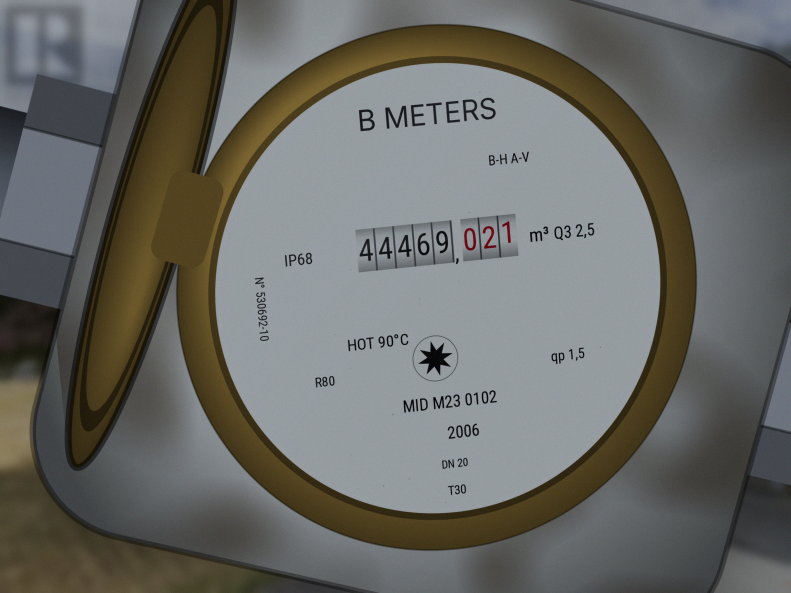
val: m³ 44469.021
